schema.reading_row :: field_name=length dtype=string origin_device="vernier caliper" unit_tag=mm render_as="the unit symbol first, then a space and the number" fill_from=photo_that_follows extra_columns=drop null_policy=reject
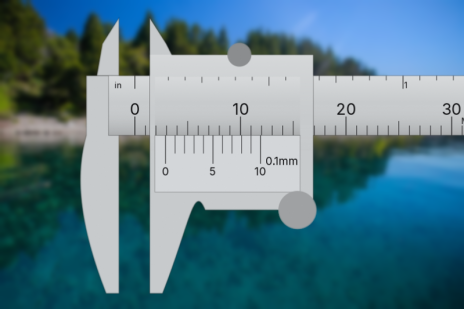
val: mm 2.9
